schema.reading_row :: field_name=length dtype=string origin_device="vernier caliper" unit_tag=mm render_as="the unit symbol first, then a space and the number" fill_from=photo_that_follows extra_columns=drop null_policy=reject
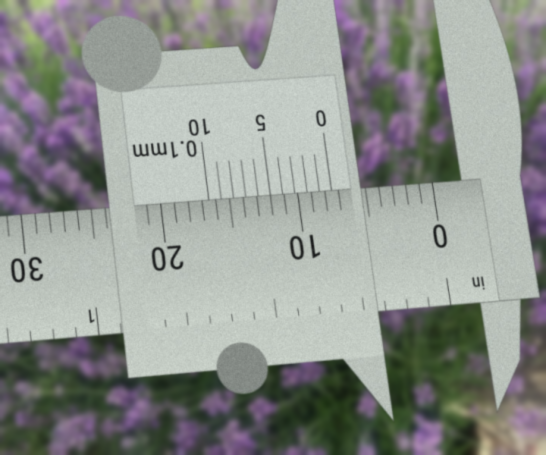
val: mm 7.5
